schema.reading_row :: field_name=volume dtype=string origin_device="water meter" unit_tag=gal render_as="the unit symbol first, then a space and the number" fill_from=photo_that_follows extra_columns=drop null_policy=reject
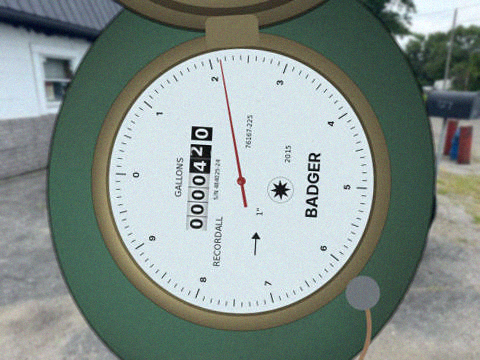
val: gal 422.1
